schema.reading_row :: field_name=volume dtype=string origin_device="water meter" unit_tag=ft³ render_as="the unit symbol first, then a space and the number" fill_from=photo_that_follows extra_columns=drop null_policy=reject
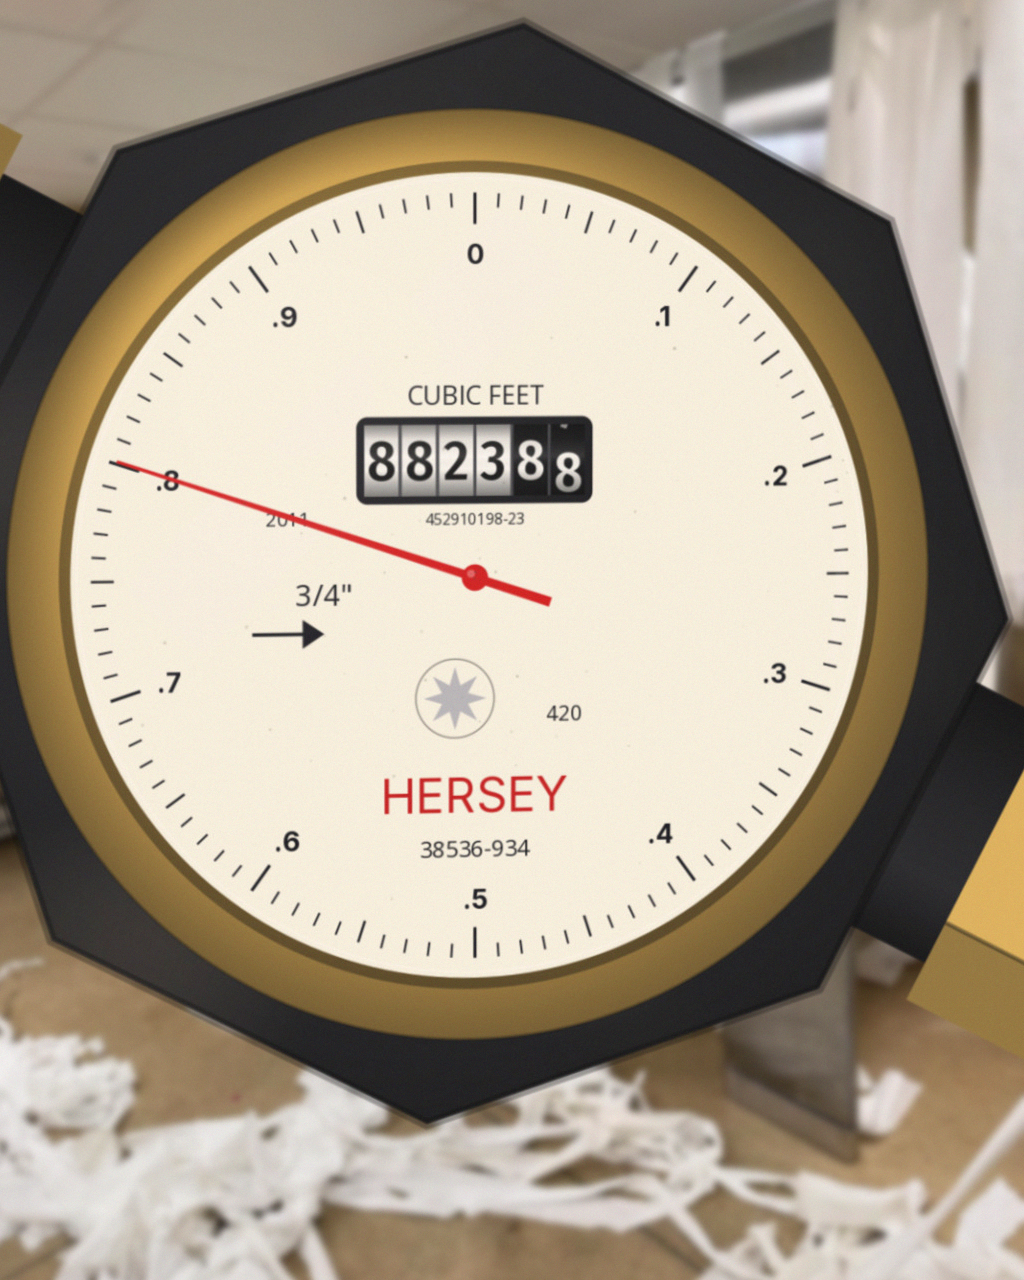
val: ft³ 882387.80
